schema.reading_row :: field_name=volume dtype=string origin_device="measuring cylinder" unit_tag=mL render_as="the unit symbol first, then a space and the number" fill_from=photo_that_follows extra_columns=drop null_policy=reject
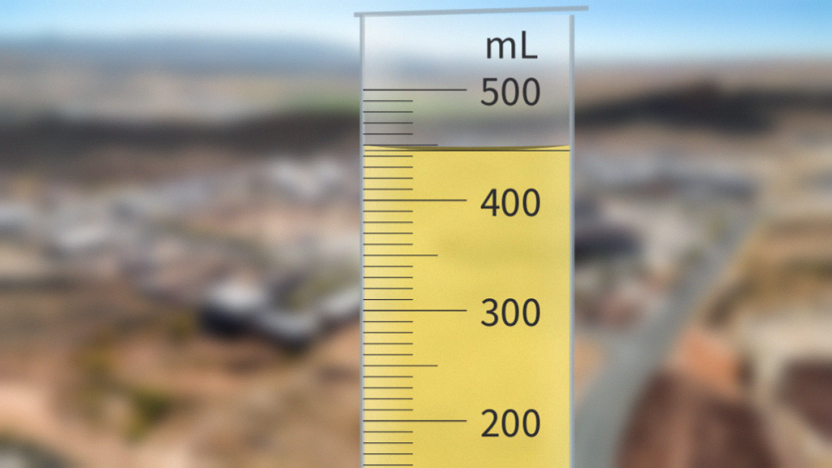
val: mL 445
